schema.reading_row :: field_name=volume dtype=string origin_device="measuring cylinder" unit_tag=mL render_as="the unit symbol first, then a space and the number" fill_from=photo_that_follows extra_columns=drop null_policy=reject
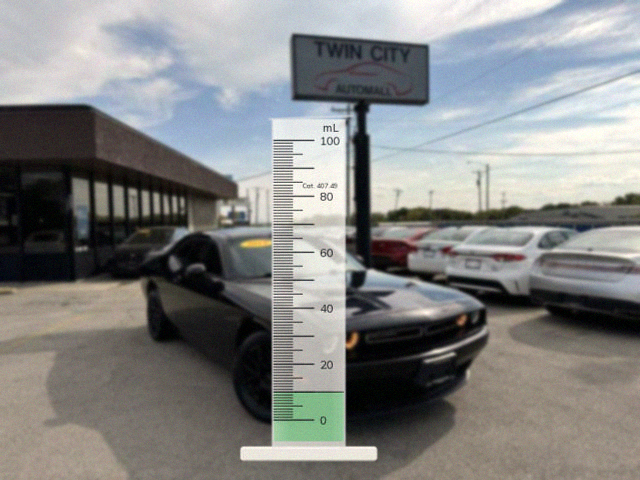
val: mL 10
